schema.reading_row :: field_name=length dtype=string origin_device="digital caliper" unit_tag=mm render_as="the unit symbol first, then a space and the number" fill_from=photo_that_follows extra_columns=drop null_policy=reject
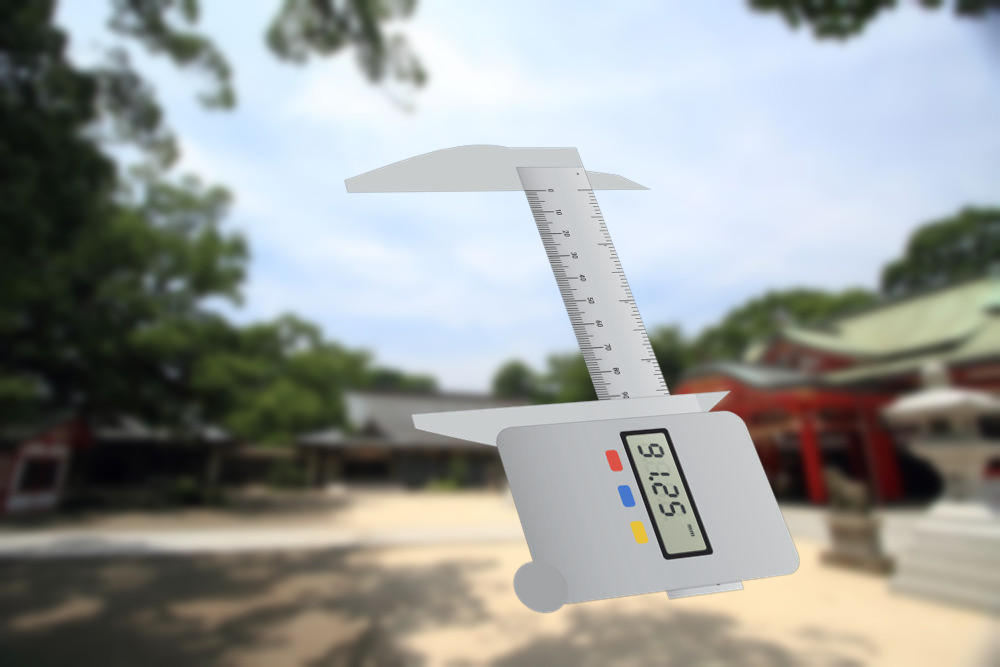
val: mm 91.25
